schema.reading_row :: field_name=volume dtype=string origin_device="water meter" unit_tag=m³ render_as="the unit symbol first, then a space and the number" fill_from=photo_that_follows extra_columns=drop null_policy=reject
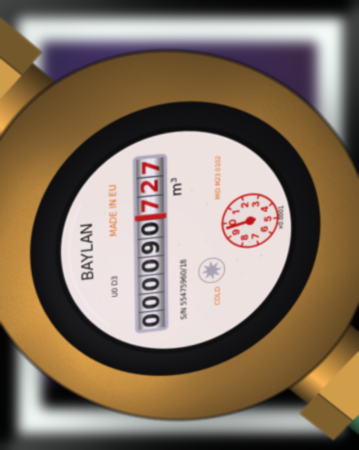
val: m³ 90.7269
